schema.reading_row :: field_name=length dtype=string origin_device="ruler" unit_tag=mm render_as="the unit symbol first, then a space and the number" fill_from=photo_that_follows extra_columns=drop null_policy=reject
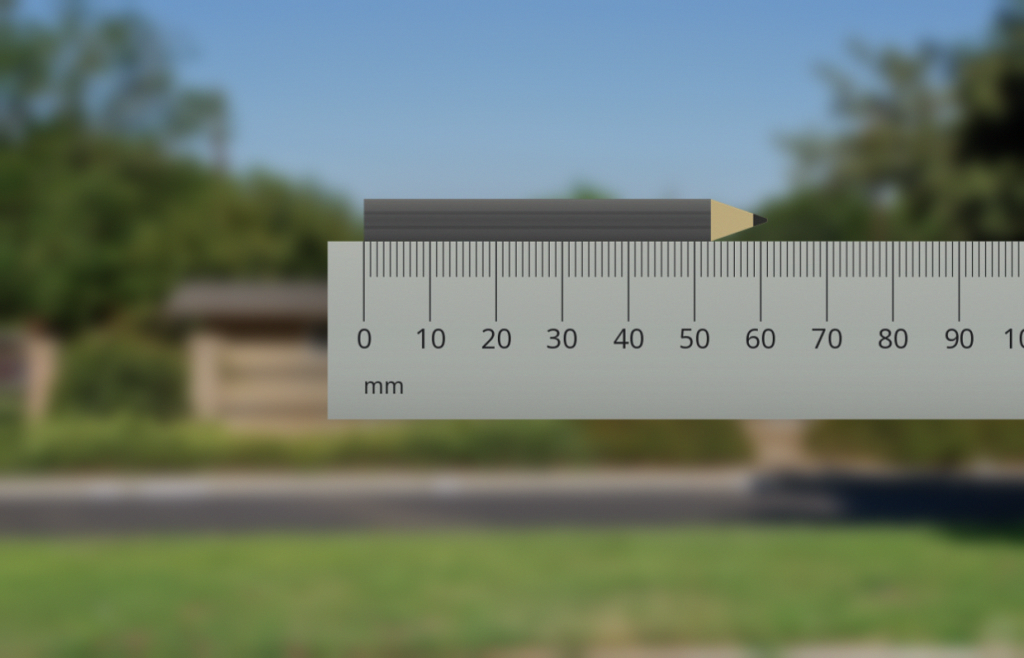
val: mm 61
